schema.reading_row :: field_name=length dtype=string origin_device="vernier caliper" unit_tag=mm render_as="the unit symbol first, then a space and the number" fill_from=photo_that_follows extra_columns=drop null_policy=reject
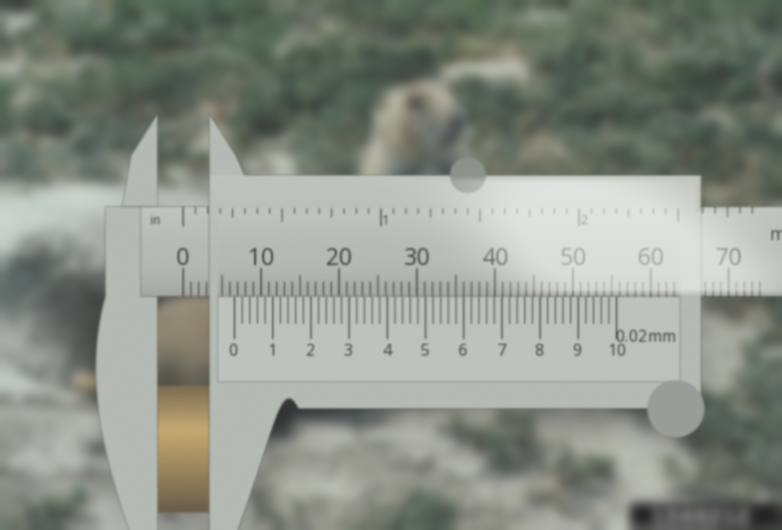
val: mm 6.6
